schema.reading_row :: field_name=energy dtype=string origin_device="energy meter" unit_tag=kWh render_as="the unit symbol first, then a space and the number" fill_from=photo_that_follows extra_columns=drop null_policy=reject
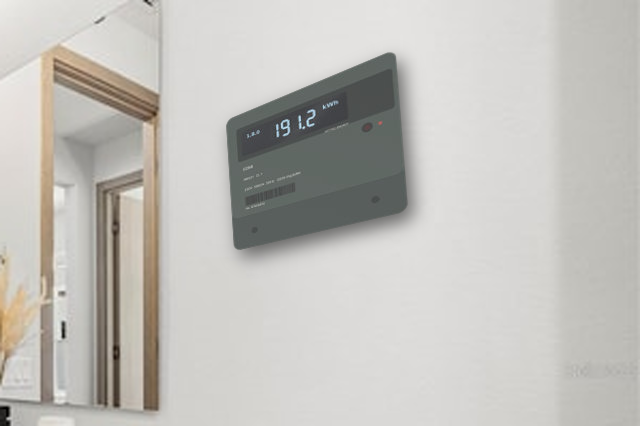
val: kWh 191.2
